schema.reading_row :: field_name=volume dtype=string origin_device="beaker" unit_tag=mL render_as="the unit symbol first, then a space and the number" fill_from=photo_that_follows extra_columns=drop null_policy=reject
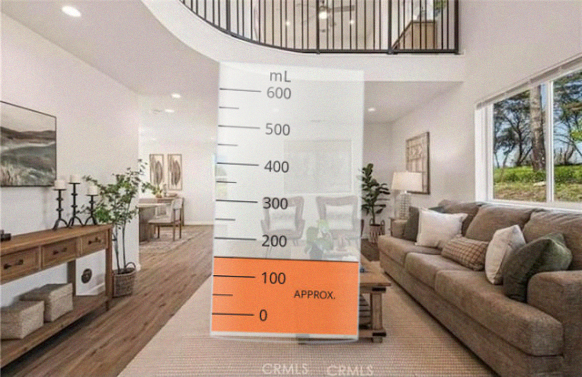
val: mL 150
